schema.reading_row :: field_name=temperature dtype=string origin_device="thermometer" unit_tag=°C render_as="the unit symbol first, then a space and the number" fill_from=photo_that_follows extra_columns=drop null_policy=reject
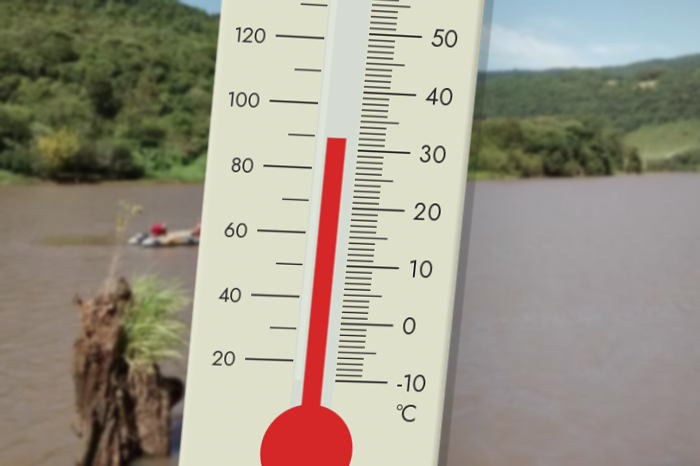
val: °C 32
